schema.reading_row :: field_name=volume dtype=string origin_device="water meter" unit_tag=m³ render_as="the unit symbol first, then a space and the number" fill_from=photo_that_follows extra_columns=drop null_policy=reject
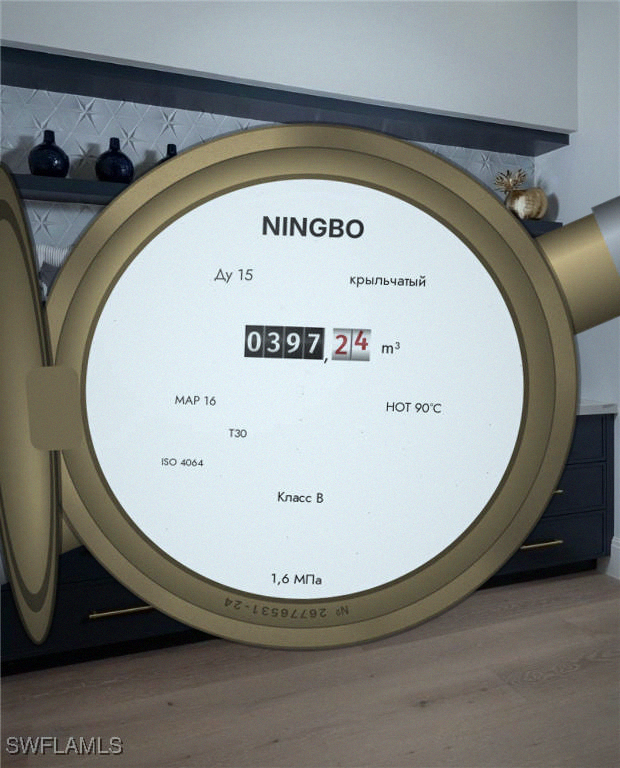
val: m³ 397.24
